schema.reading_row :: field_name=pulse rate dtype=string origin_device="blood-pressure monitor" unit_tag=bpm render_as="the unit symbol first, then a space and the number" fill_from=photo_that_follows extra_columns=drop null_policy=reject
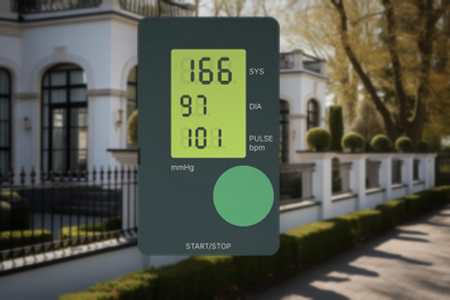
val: bpm 101
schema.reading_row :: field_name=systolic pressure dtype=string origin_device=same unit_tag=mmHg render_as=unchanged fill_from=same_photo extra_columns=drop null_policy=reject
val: mmHg 166
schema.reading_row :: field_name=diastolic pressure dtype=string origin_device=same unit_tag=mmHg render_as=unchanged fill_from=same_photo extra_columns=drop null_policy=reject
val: mmHg 97
